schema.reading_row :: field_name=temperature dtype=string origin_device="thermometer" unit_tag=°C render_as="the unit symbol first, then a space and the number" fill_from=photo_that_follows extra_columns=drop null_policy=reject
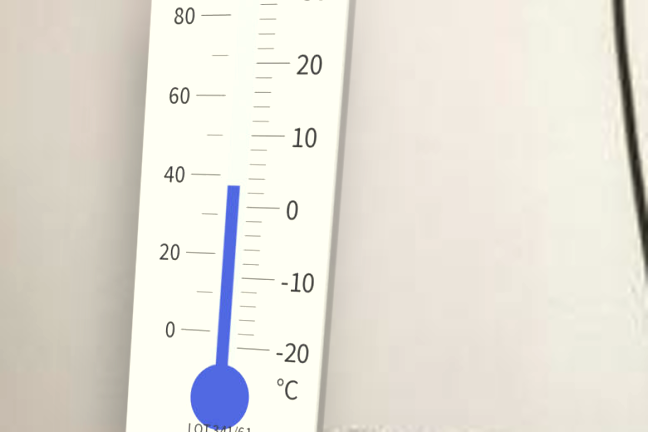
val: °C 3
